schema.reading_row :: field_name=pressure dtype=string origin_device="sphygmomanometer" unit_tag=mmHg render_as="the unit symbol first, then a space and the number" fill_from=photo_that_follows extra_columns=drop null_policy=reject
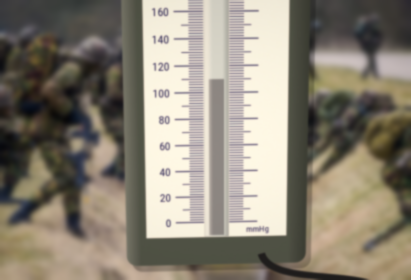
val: mmHg 110
